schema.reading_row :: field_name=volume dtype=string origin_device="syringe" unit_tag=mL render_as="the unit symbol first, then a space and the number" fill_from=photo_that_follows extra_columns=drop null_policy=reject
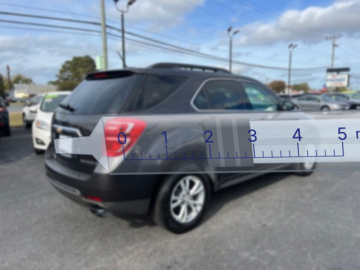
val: mL 1.9
